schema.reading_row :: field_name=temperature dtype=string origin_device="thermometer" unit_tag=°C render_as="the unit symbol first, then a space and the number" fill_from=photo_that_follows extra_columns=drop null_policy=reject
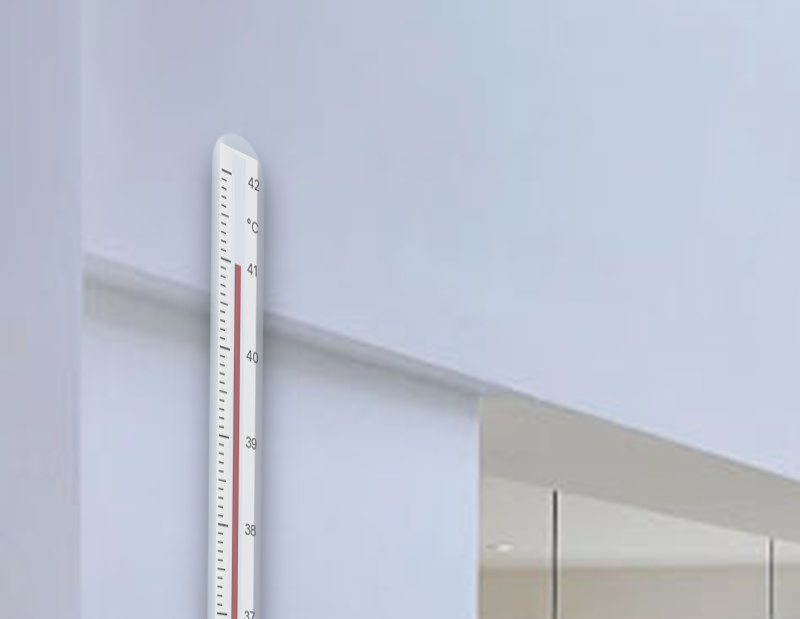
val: °C 41
